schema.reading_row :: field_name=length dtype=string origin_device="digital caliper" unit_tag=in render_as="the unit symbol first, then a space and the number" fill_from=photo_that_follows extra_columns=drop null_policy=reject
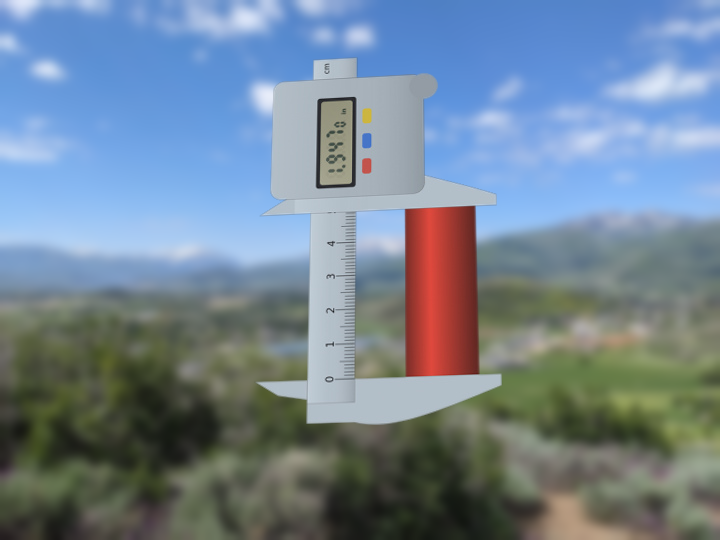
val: in 1.9470
